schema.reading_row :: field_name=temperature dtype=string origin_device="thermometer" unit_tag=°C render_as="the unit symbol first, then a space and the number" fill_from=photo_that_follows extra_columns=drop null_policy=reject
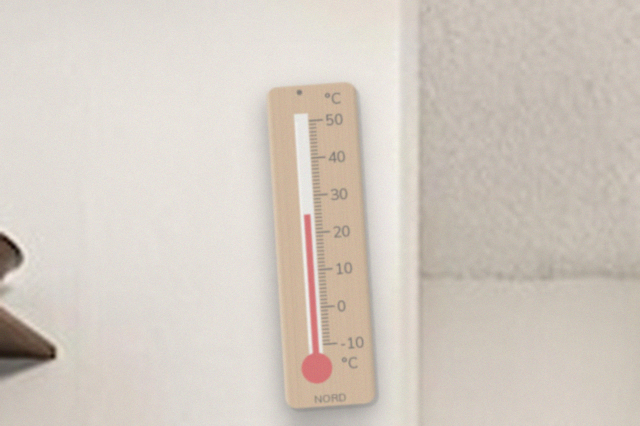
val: °C 25
